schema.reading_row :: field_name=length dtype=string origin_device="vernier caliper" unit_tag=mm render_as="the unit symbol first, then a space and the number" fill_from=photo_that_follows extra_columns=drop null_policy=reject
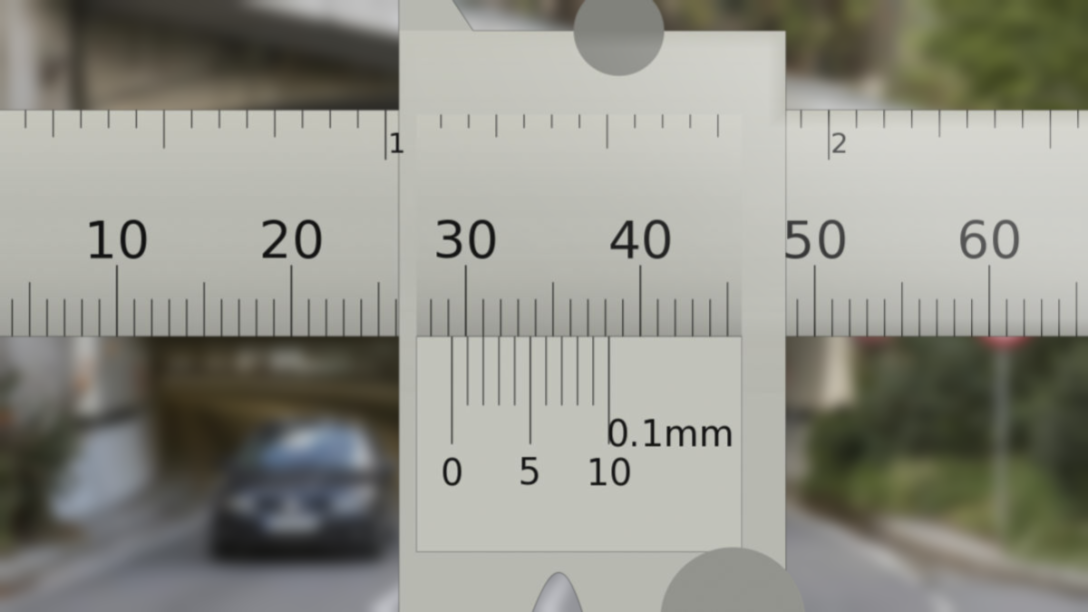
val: mm 29.2
